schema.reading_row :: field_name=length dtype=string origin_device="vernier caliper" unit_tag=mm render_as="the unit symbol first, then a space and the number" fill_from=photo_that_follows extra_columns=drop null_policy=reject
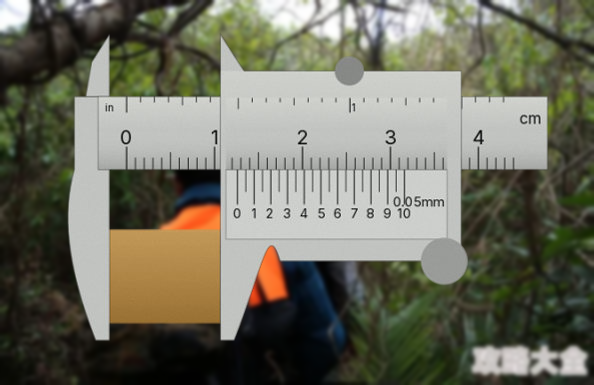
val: mm 12.6
